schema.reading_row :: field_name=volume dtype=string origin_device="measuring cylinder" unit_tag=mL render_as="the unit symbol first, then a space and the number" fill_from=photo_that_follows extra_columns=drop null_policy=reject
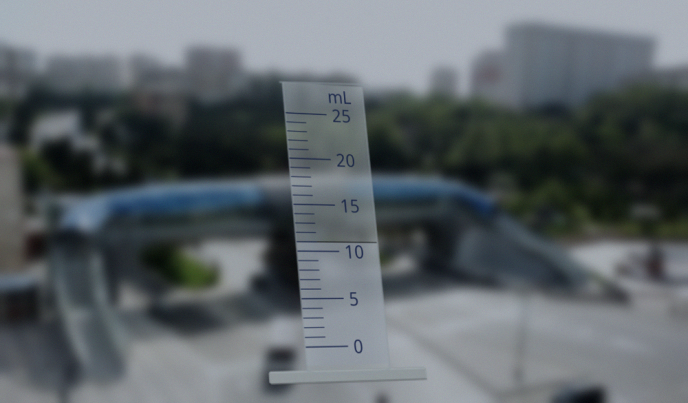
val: mL 11
